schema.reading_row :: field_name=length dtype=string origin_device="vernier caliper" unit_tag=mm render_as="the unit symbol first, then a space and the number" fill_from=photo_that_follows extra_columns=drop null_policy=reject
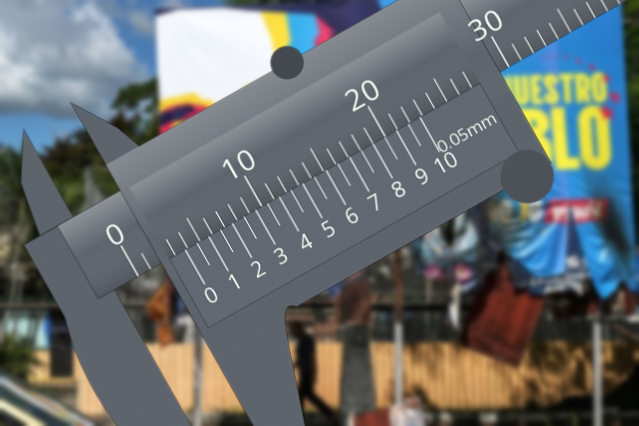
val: mm 3.8
